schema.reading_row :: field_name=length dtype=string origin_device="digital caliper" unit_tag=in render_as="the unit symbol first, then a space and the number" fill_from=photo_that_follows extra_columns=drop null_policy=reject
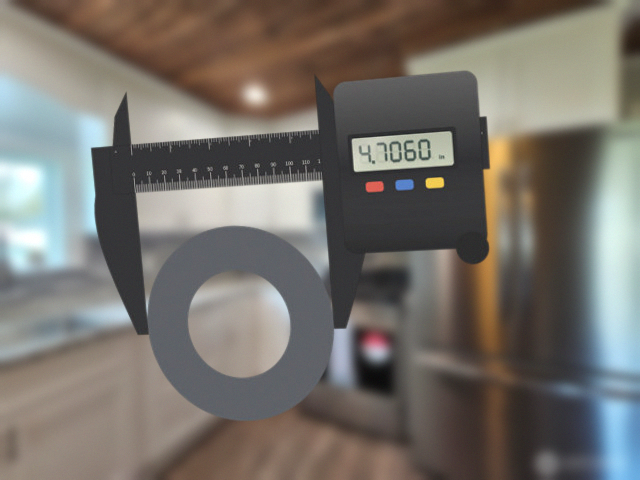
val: in 4.7060
